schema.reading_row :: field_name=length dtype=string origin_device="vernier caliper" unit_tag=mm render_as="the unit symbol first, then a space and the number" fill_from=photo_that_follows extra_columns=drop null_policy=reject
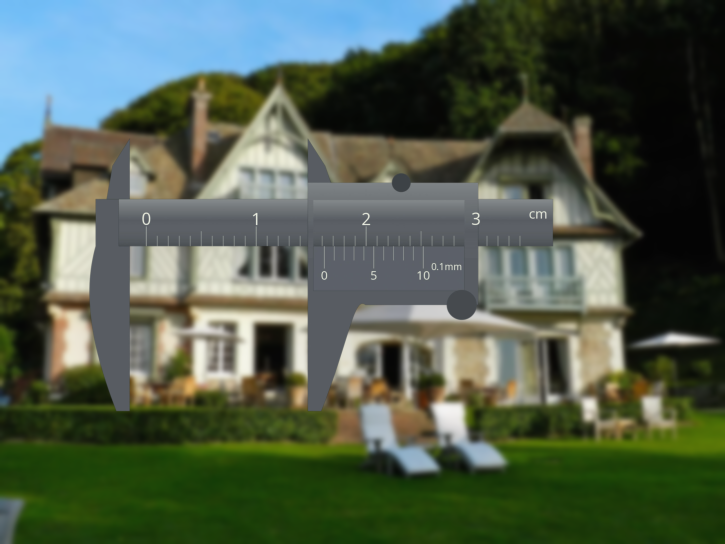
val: mm 16.2
